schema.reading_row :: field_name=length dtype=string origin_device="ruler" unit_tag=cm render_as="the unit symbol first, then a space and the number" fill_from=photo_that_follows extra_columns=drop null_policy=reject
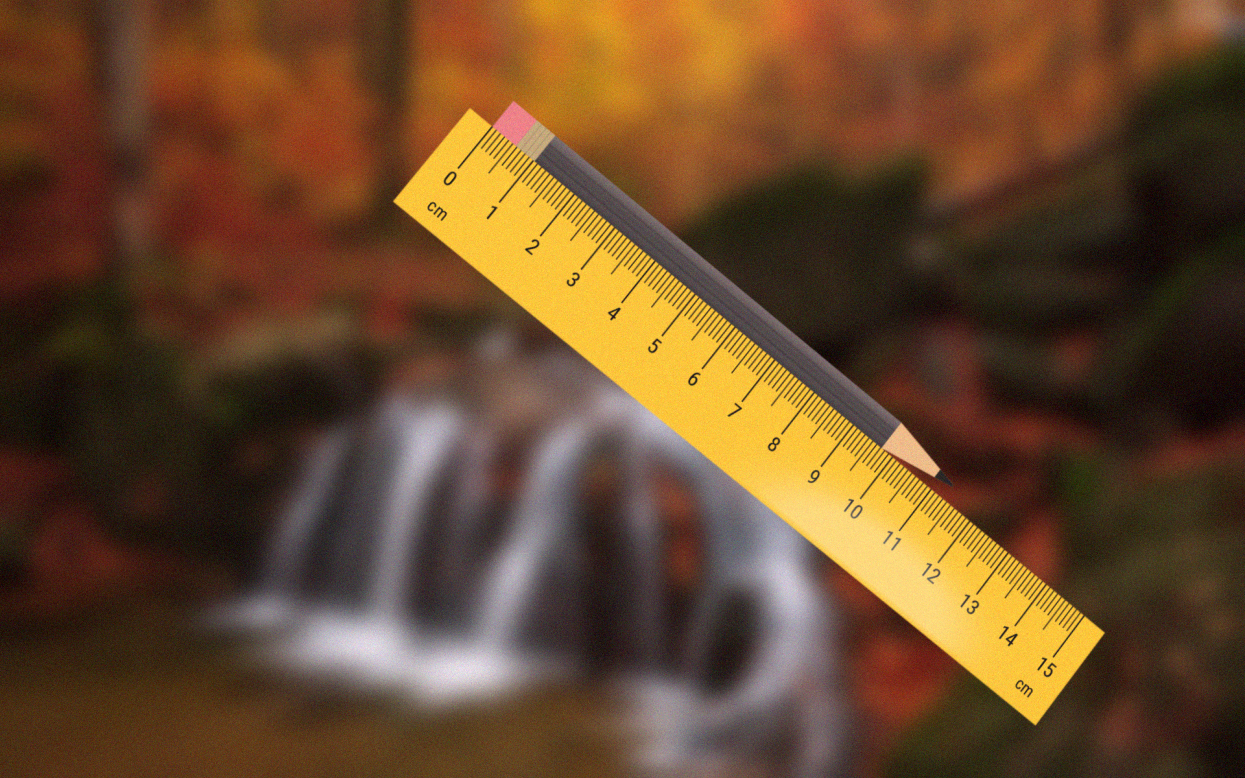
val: cm 11.3
